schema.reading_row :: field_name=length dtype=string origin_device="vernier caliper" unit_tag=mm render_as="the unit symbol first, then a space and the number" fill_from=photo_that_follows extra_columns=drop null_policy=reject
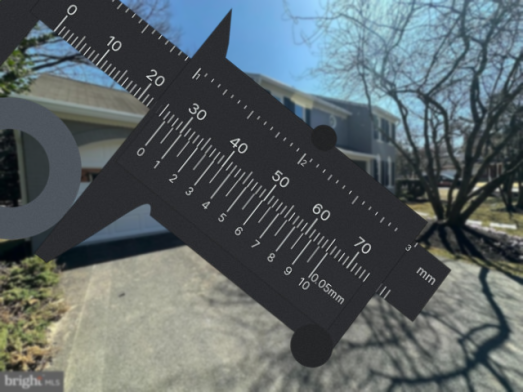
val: mm 26.4
